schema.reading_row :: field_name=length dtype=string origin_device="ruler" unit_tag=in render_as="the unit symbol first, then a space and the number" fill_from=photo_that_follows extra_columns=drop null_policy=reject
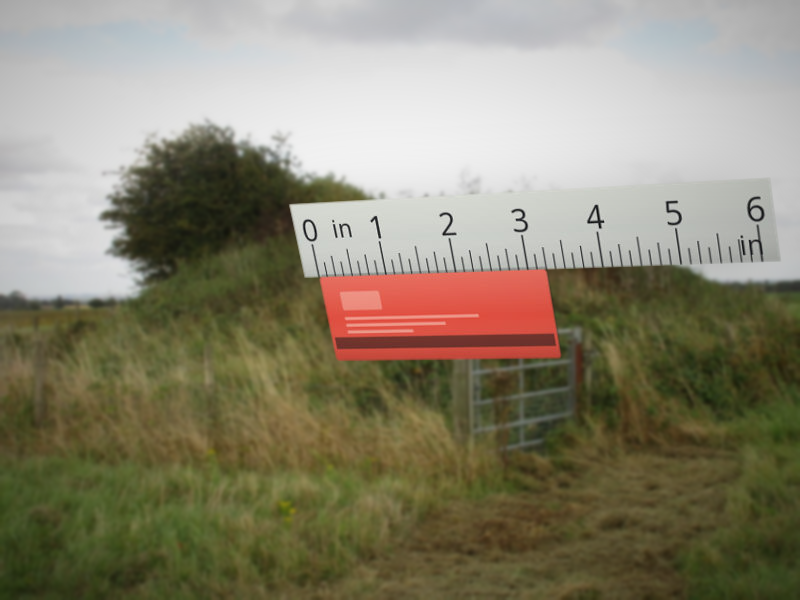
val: in 3.25
